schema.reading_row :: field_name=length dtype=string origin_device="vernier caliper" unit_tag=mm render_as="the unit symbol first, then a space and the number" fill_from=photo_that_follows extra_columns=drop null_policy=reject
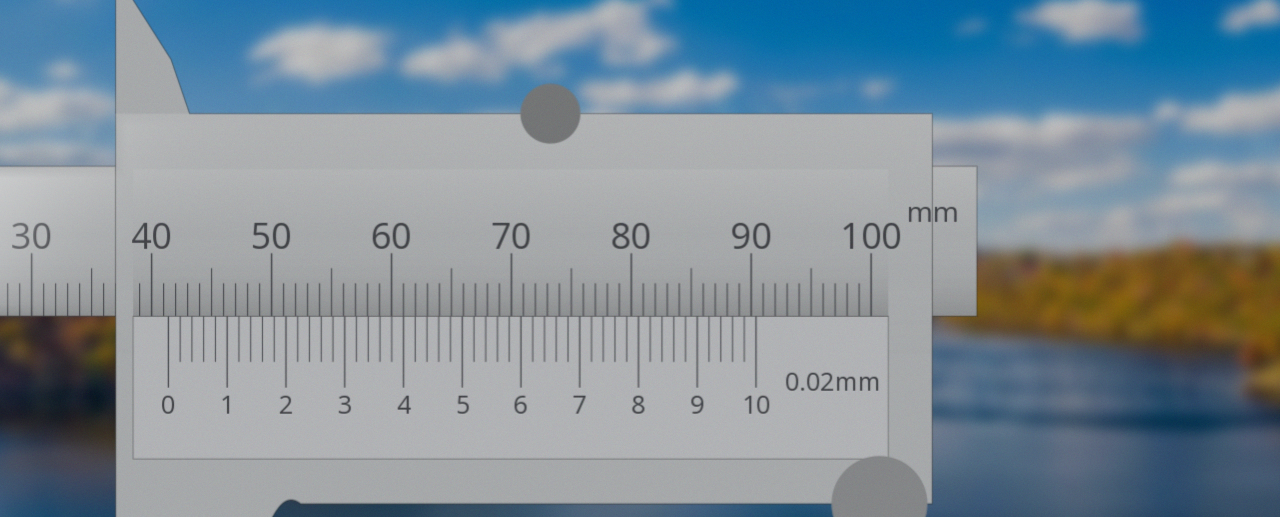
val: mm 41.4
